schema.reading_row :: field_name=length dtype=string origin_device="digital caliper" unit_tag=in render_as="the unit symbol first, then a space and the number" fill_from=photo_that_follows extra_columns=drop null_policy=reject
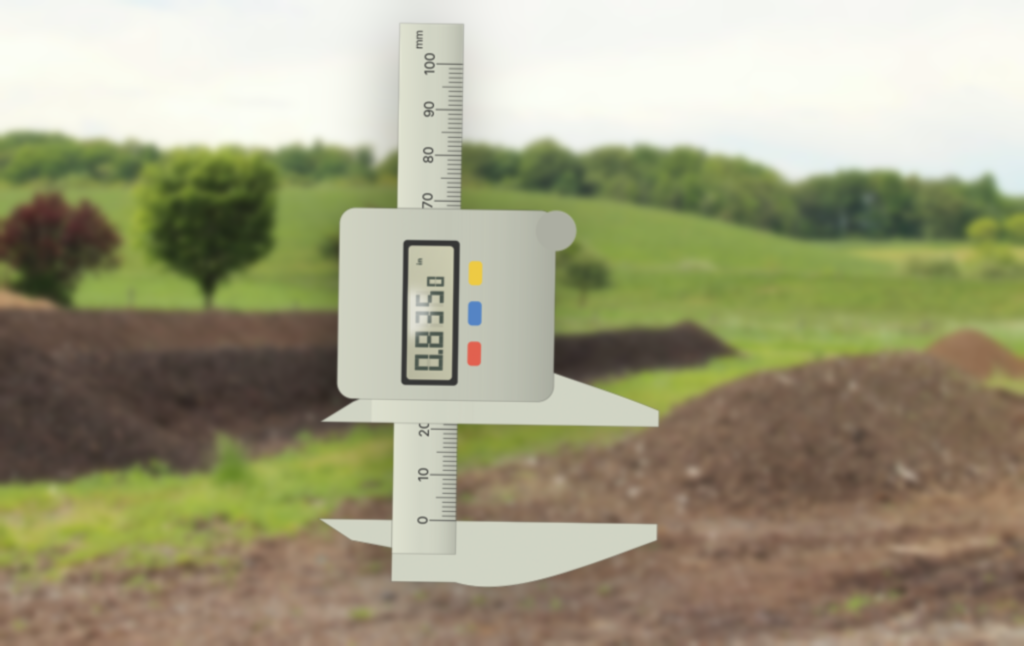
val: in 0.8350
